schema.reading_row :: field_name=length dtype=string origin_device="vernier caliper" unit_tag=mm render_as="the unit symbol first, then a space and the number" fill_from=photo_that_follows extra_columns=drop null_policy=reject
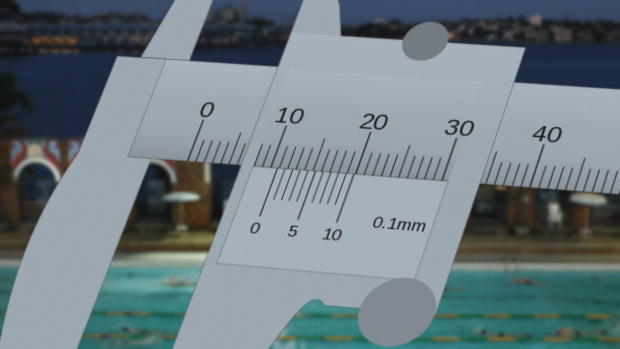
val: mm 10.8
